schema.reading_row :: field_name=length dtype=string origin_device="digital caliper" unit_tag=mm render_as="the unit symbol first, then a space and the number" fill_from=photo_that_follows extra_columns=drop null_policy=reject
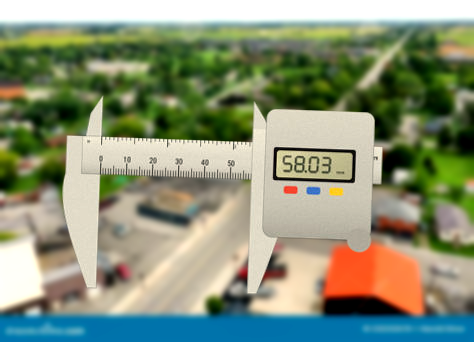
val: mm 58.03
